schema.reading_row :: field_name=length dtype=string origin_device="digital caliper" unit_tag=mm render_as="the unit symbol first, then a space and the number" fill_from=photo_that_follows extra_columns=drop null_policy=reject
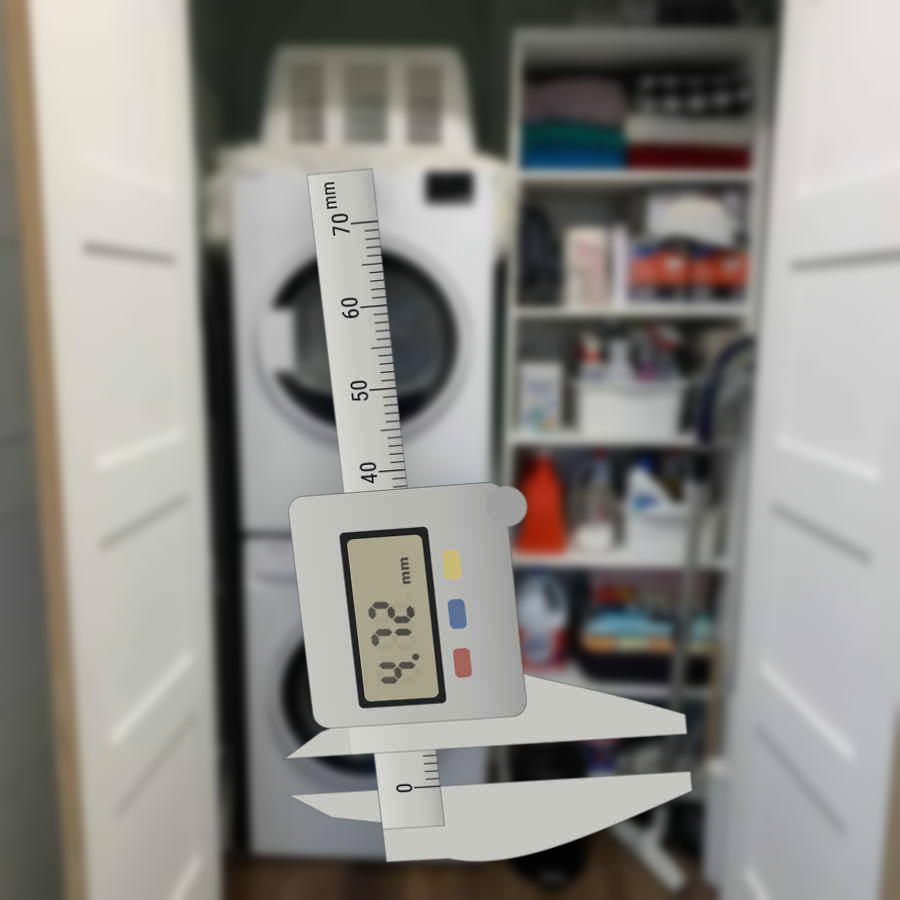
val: mm 4.72
